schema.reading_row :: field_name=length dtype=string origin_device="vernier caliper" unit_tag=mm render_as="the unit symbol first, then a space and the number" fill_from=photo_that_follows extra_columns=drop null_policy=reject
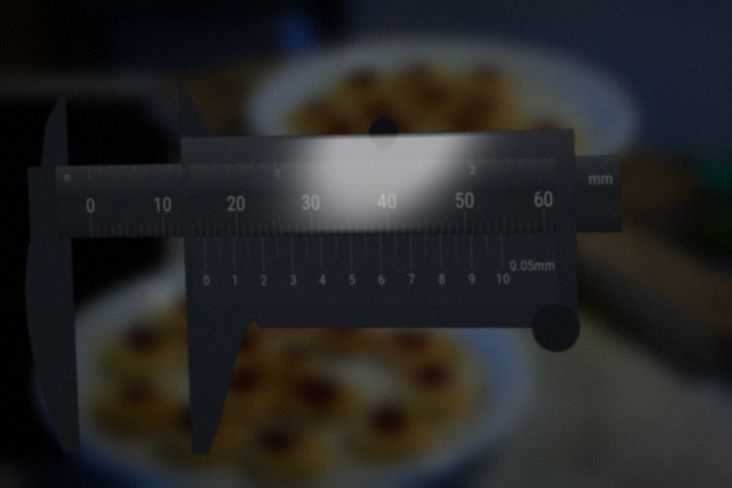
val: mm 15.6
